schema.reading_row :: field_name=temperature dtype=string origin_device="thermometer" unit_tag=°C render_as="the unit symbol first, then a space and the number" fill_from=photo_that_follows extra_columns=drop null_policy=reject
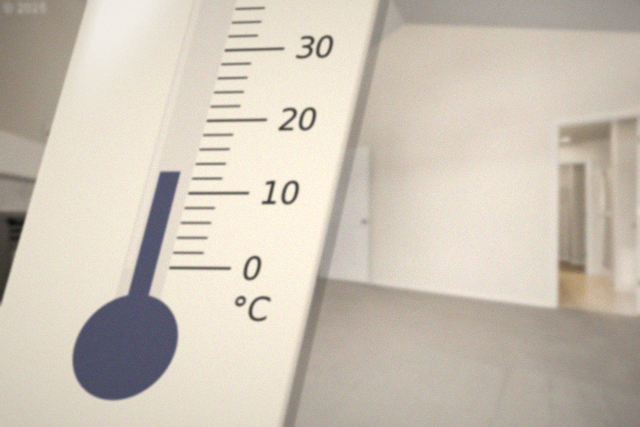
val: °C 13
